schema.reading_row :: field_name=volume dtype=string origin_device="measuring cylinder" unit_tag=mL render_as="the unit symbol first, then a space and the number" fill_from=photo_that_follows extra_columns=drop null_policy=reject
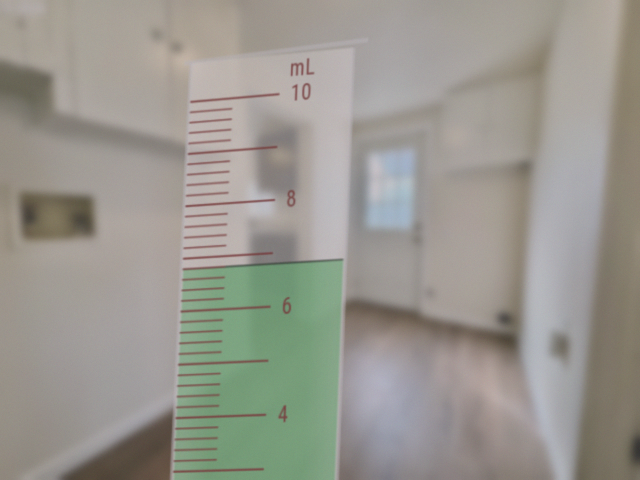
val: mL 6.8
